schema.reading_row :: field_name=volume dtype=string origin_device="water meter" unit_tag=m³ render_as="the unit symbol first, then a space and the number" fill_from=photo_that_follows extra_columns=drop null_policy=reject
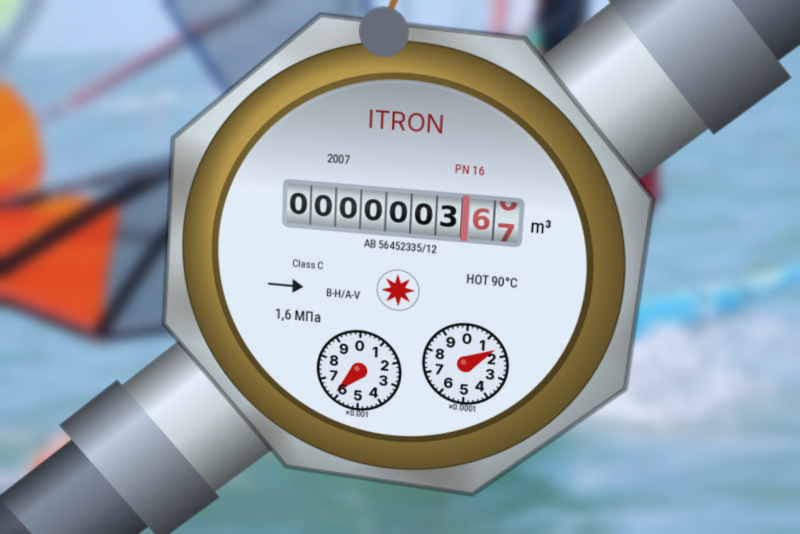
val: m³ 3.6661
